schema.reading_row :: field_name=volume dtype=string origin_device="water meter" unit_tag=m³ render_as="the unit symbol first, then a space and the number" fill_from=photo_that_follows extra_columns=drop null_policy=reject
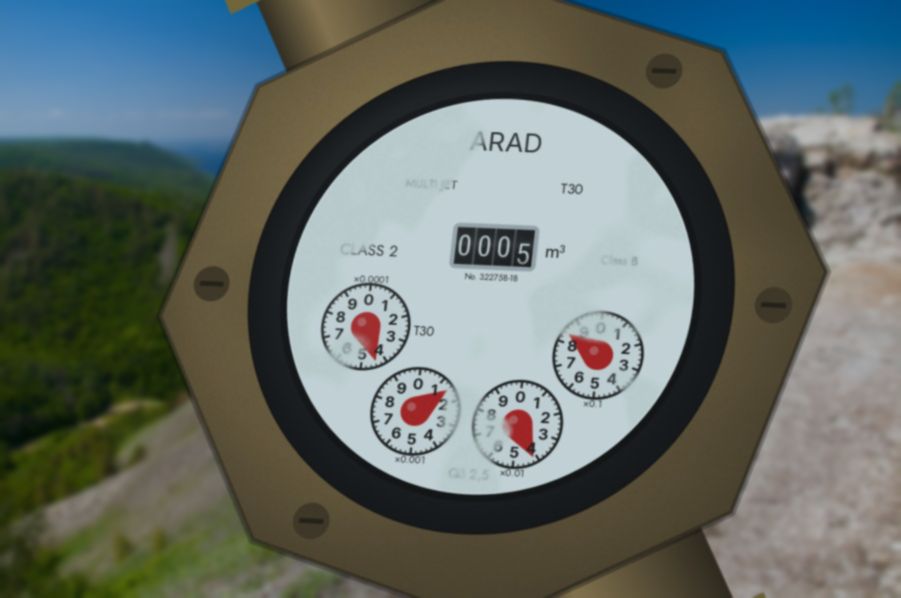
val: m³ 4.8414
